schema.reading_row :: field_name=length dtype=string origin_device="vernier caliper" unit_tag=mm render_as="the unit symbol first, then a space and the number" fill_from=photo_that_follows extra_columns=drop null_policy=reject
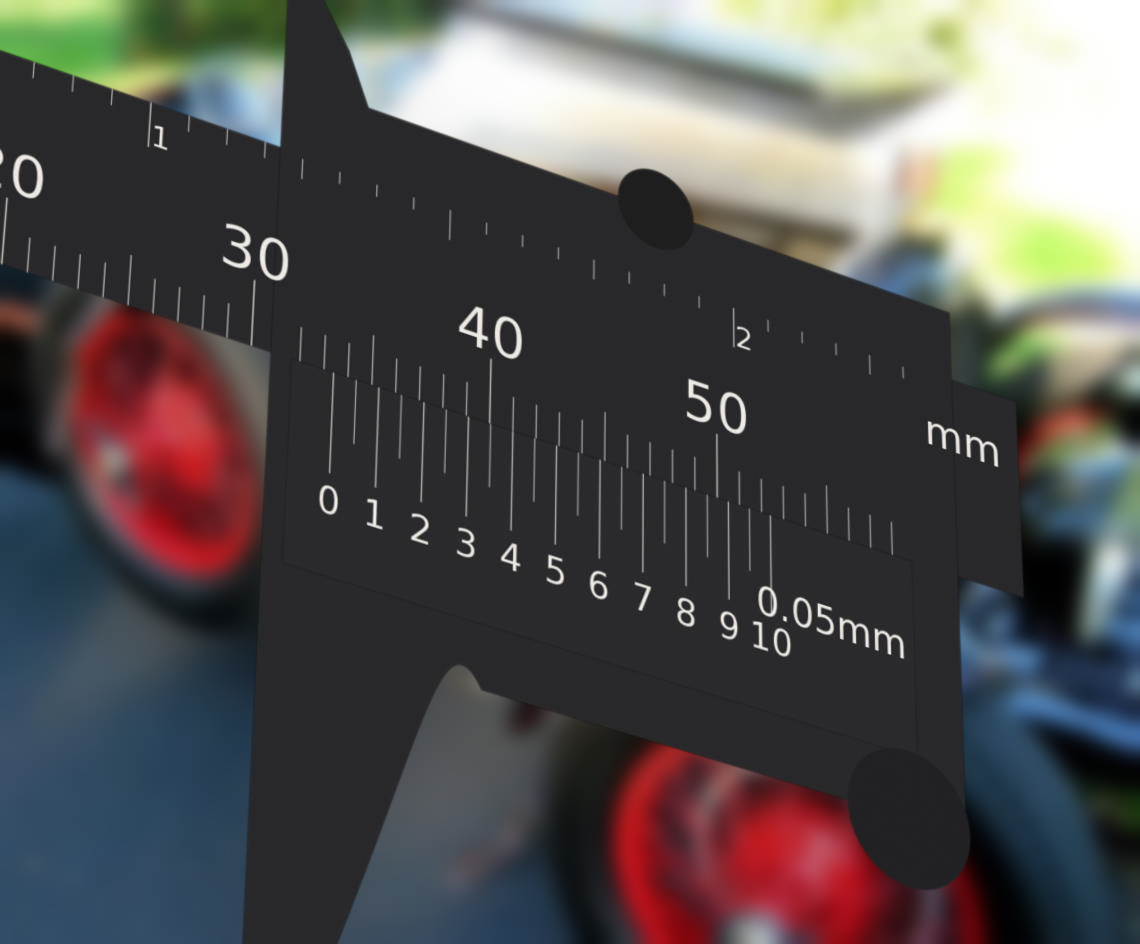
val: mm 33.4
